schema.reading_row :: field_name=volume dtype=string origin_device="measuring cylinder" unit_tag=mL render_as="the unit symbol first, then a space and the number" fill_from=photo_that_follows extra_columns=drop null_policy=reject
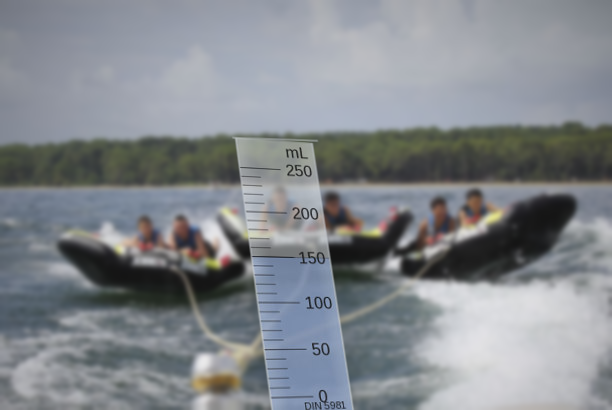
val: mL 150
